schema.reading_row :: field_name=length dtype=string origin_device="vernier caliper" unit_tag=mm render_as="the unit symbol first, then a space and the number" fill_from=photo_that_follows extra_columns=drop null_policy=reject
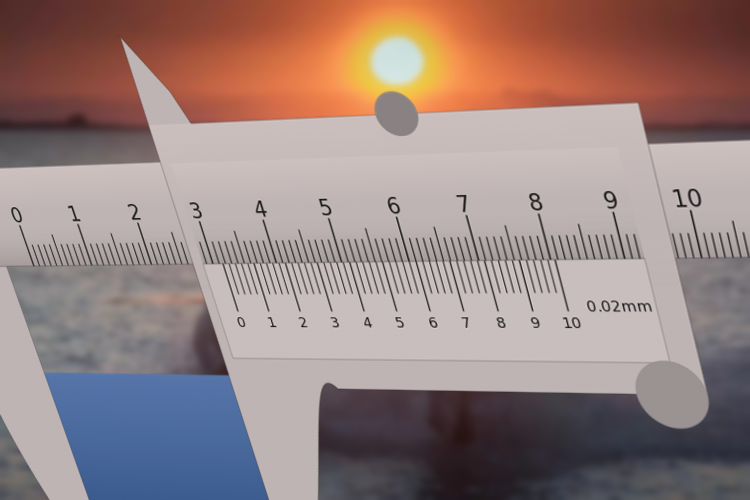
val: mm 31.6
